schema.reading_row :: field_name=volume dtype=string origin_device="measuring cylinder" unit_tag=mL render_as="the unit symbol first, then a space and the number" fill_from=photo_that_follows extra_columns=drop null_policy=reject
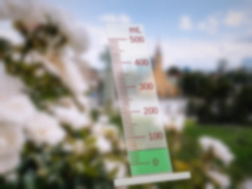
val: mL 50
